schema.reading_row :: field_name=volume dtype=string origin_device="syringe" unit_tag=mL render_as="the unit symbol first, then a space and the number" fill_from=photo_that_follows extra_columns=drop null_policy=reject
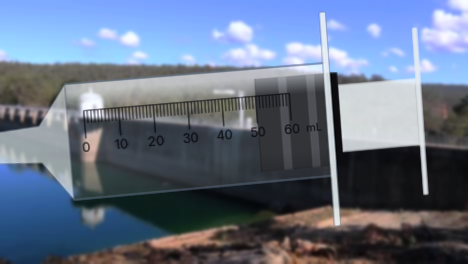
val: mL 50
